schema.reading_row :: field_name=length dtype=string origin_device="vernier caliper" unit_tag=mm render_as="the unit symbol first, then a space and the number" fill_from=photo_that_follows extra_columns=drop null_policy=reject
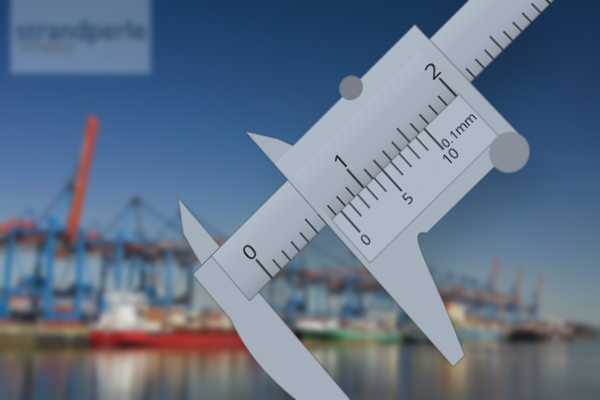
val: mm 7.5
